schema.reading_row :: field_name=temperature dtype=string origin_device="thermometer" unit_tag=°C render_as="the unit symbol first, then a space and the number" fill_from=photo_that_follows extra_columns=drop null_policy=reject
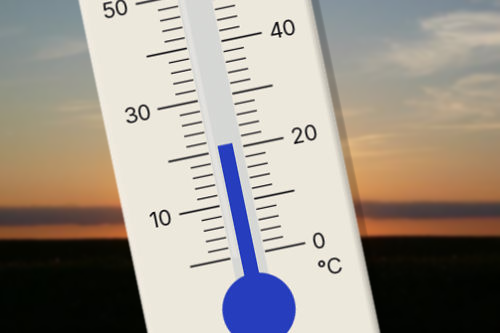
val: °C 21
